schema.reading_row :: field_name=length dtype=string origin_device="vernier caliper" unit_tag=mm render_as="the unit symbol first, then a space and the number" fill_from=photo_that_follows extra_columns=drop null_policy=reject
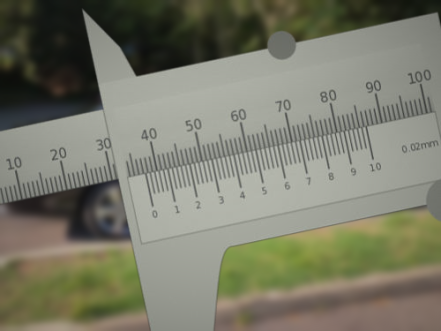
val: mm 37.5
